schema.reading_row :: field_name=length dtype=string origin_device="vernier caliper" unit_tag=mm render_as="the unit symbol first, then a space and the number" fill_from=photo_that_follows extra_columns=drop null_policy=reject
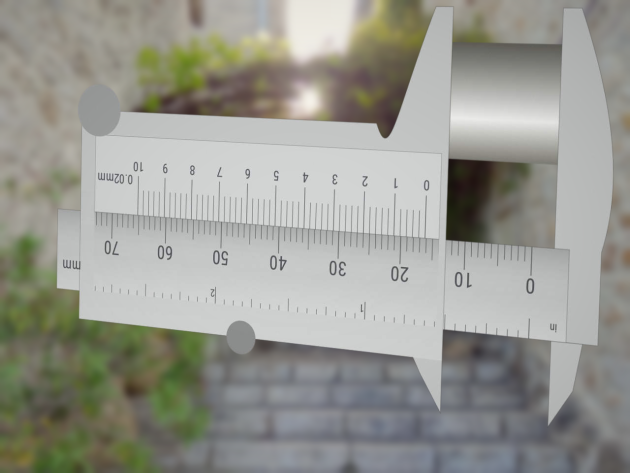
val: mm 16.2
